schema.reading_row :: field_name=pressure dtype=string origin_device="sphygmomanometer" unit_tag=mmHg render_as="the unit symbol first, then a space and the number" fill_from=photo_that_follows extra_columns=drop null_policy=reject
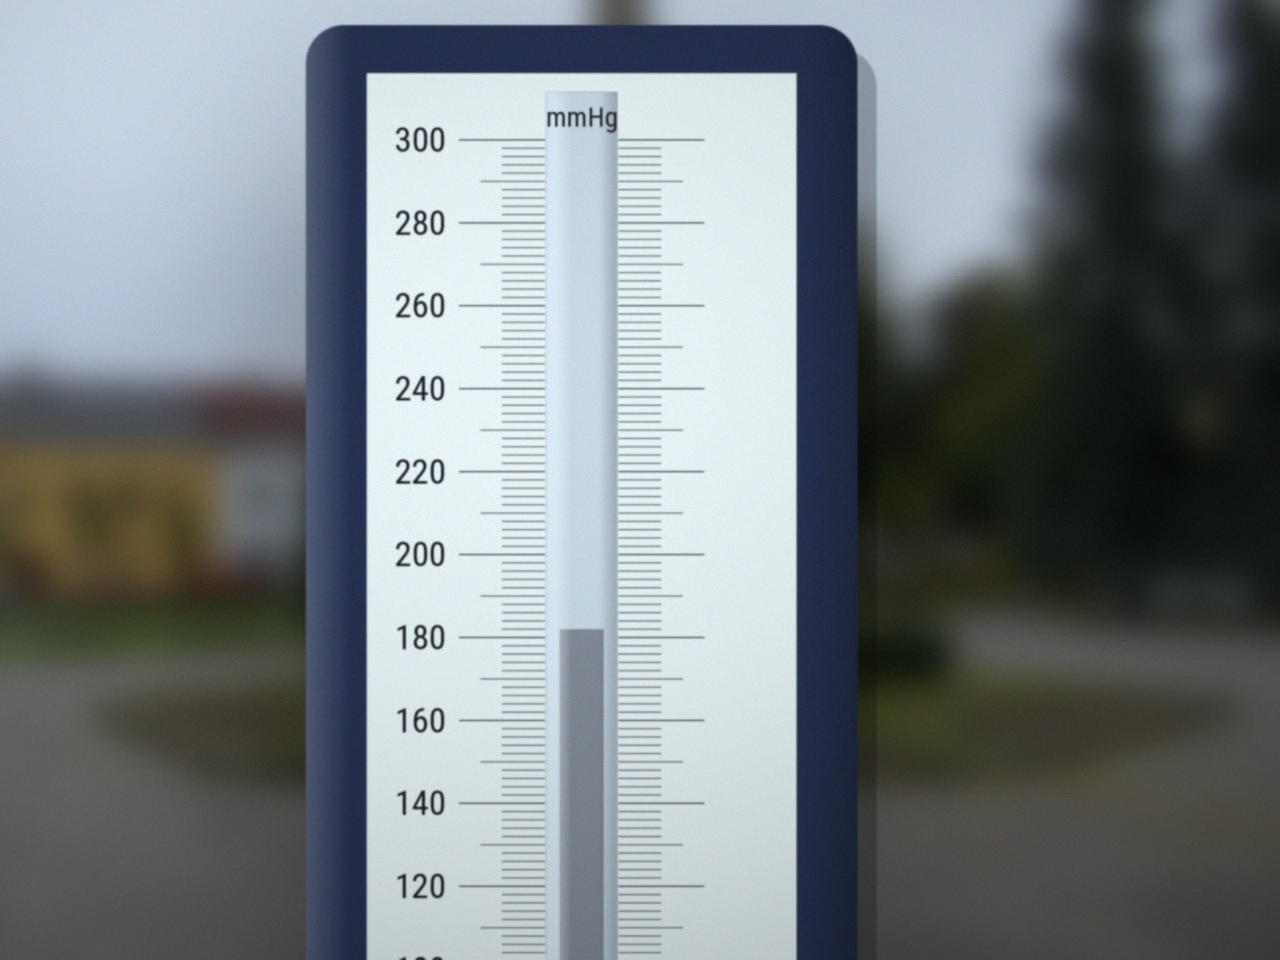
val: mmHg 182
